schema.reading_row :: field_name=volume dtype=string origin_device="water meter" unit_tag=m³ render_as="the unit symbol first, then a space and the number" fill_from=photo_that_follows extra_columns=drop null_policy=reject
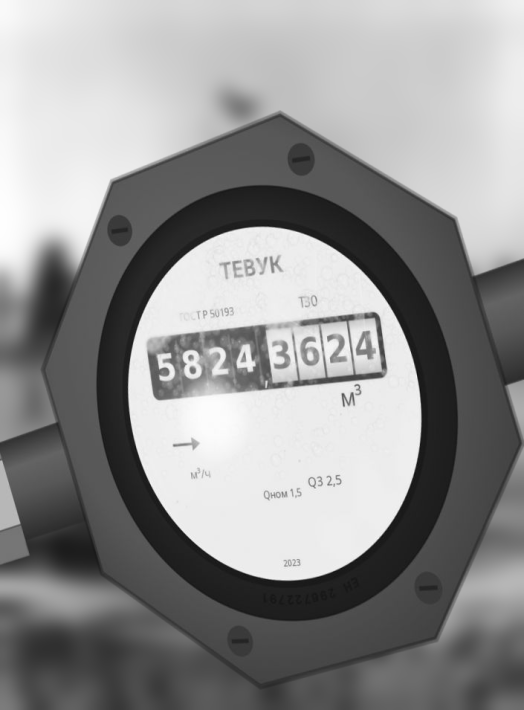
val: m³ 5824.3624
